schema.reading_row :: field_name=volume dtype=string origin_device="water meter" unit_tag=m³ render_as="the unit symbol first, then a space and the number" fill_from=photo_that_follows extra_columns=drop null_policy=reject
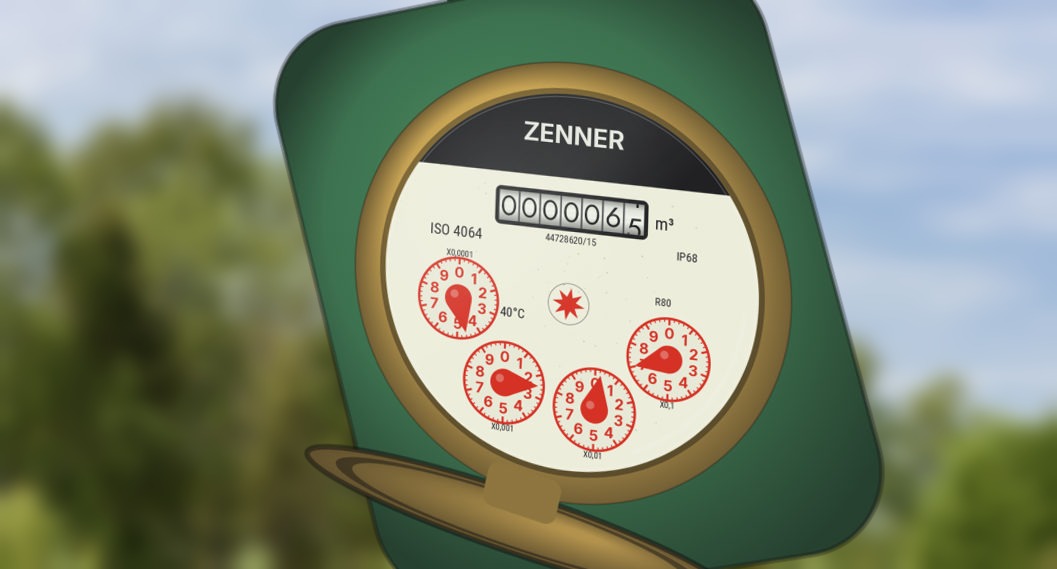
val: m³ 64.7024
